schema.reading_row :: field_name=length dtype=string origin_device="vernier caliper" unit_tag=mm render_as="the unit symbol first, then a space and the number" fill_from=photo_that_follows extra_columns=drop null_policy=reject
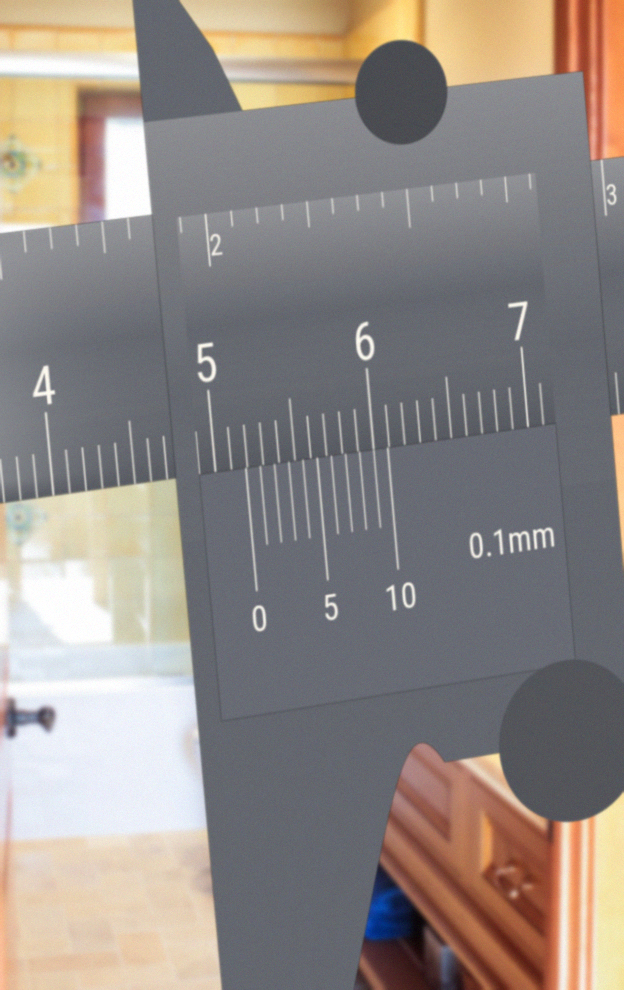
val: mm 51.9
